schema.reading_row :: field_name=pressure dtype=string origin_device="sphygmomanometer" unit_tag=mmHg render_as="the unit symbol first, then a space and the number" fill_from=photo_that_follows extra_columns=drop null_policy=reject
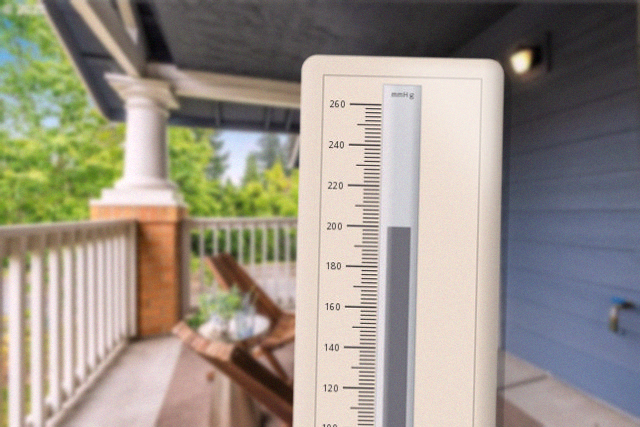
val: mmHg 200
